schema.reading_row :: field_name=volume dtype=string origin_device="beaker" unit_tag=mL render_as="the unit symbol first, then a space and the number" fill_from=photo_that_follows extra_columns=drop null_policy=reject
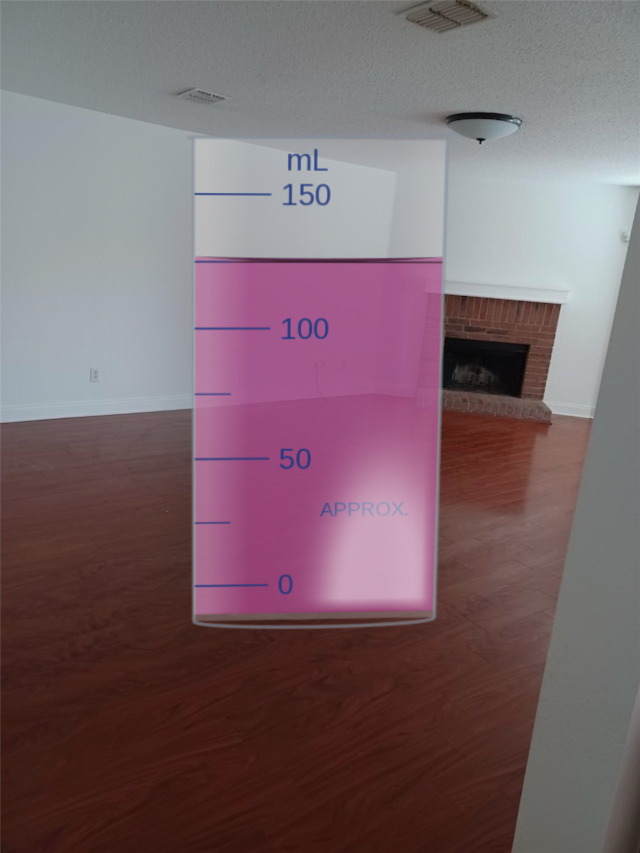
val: mL 125
